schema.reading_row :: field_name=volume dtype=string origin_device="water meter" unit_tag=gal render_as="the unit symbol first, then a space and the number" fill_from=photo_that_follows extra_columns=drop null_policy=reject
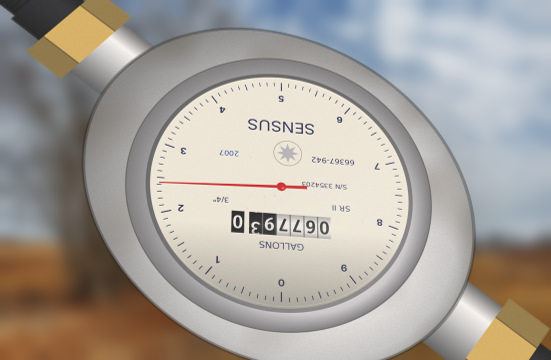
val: gal 677932.4
